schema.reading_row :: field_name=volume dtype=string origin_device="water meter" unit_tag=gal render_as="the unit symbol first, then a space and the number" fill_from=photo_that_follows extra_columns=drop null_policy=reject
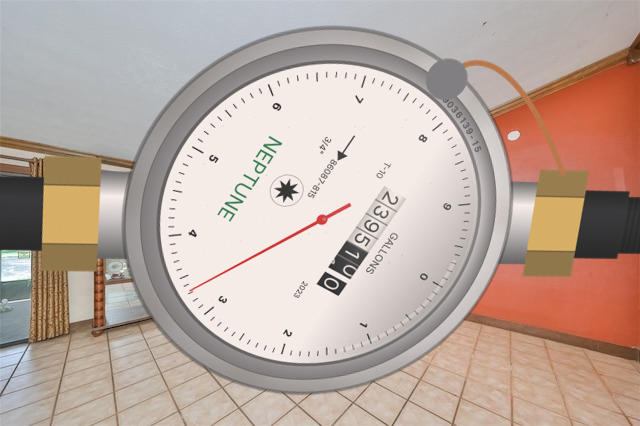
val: gal 2395103.3
